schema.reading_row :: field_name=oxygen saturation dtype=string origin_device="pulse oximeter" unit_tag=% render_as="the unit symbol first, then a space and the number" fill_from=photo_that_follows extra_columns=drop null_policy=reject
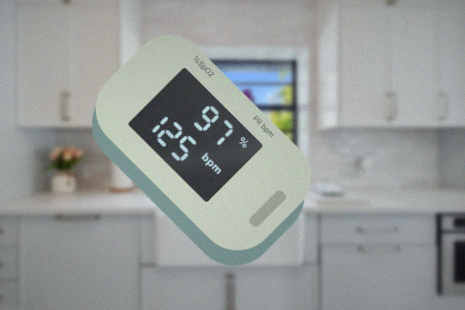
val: % 97
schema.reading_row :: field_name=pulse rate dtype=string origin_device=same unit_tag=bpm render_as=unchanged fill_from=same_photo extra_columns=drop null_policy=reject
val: bpm 125
